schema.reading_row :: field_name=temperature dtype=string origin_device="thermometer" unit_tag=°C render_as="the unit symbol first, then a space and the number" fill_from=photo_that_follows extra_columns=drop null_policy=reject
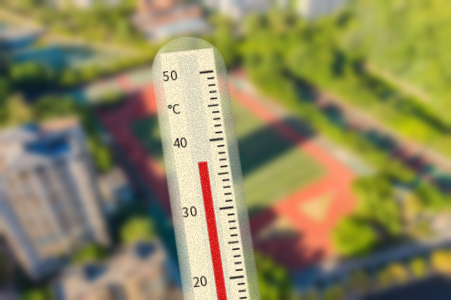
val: °C 37
